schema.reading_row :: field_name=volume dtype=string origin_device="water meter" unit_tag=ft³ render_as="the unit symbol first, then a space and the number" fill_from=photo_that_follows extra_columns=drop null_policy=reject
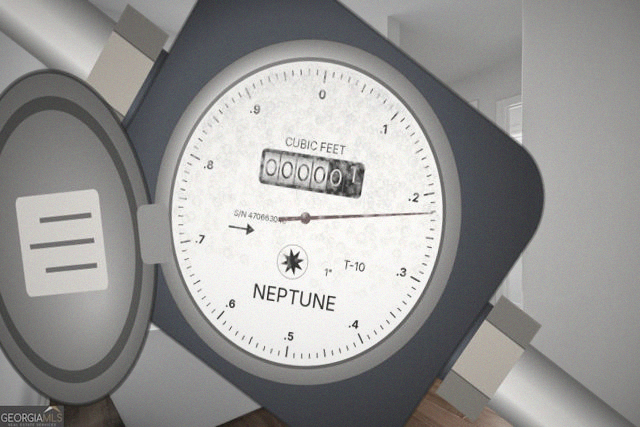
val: ft³ 1.22
